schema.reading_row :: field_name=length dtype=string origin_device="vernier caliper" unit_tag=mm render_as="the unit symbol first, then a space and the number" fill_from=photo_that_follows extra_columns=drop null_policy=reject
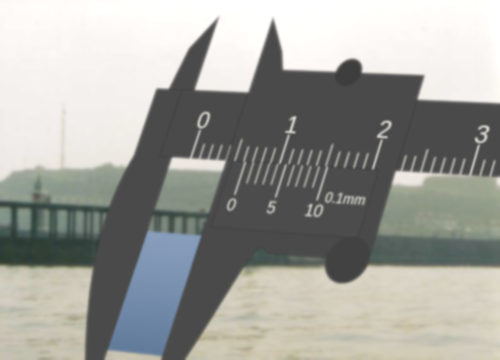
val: mm 6.2
